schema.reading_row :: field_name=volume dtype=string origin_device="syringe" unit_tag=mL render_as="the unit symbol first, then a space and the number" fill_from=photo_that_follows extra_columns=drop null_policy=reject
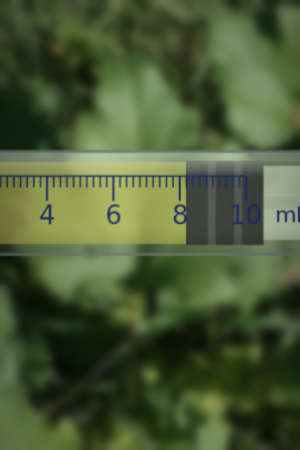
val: mL 8.2
